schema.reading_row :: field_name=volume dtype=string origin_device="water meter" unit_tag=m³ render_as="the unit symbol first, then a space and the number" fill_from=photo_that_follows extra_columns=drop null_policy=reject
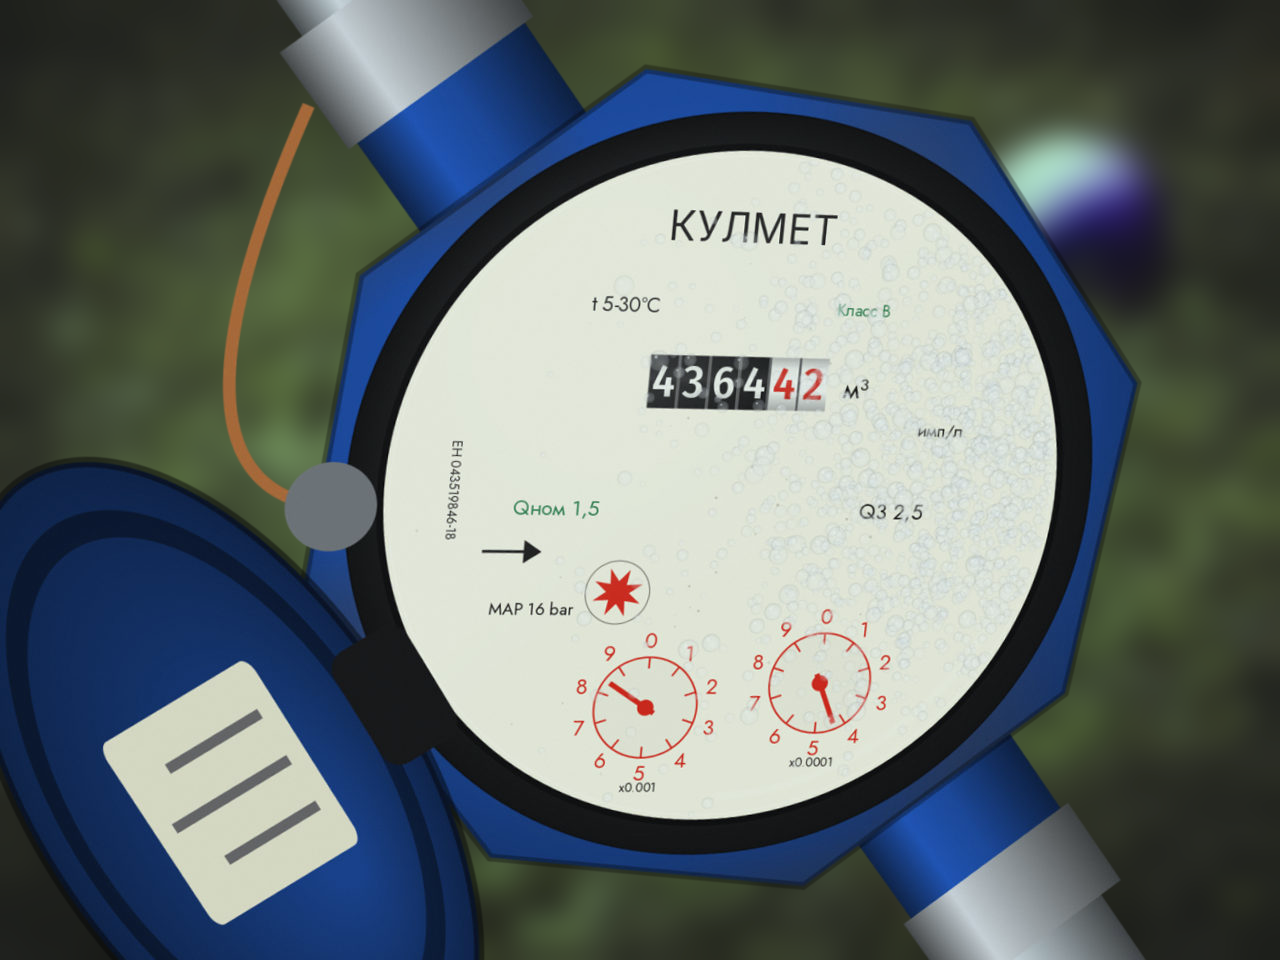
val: m³ 4364.4284
